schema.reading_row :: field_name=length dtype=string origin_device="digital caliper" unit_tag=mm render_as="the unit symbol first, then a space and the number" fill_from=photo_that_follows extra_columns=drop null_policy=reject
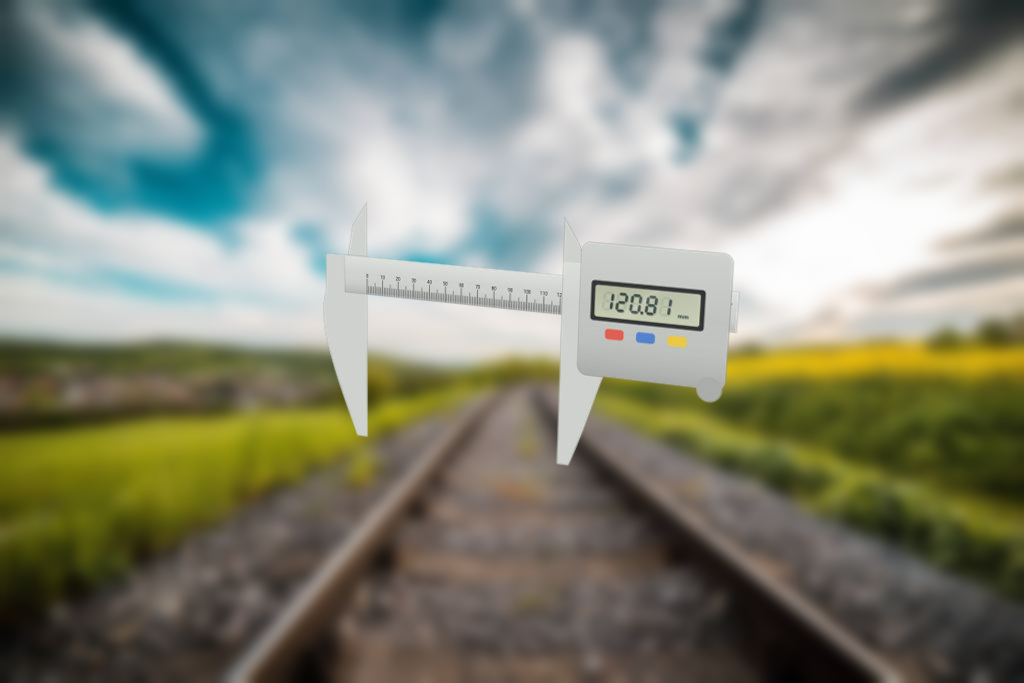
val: mm 120.81
